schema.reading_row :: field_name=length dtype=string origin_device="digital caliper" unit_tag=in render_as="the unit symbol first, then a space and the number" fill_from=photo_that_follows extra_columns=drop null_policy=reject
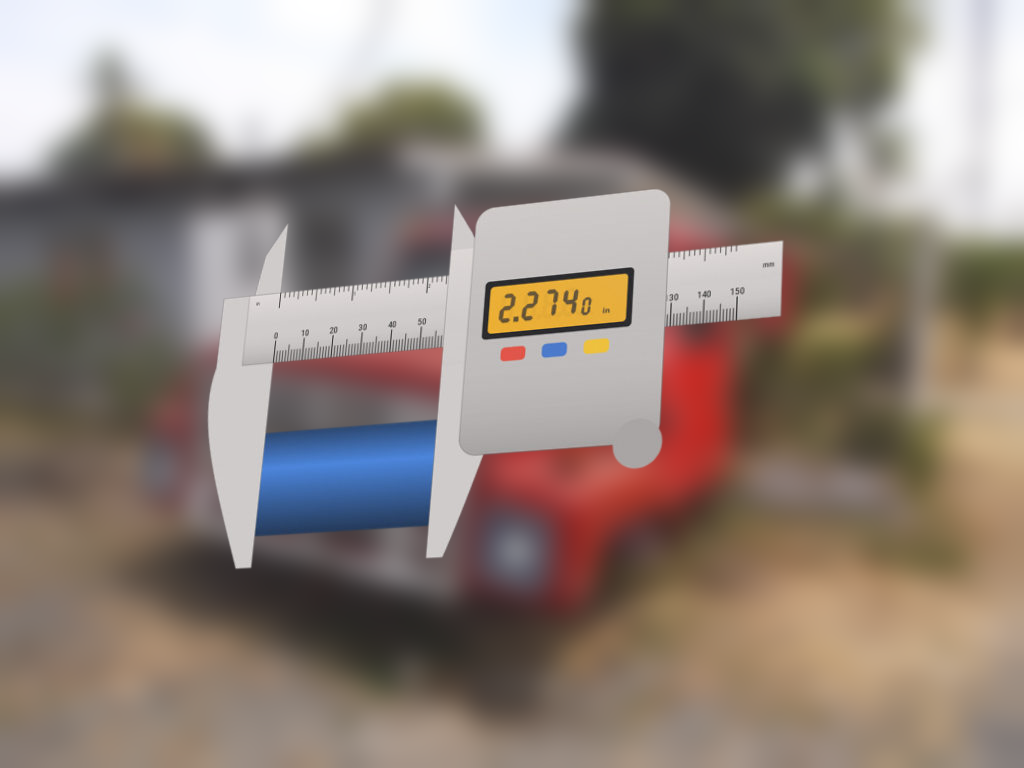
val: in 2.2740
